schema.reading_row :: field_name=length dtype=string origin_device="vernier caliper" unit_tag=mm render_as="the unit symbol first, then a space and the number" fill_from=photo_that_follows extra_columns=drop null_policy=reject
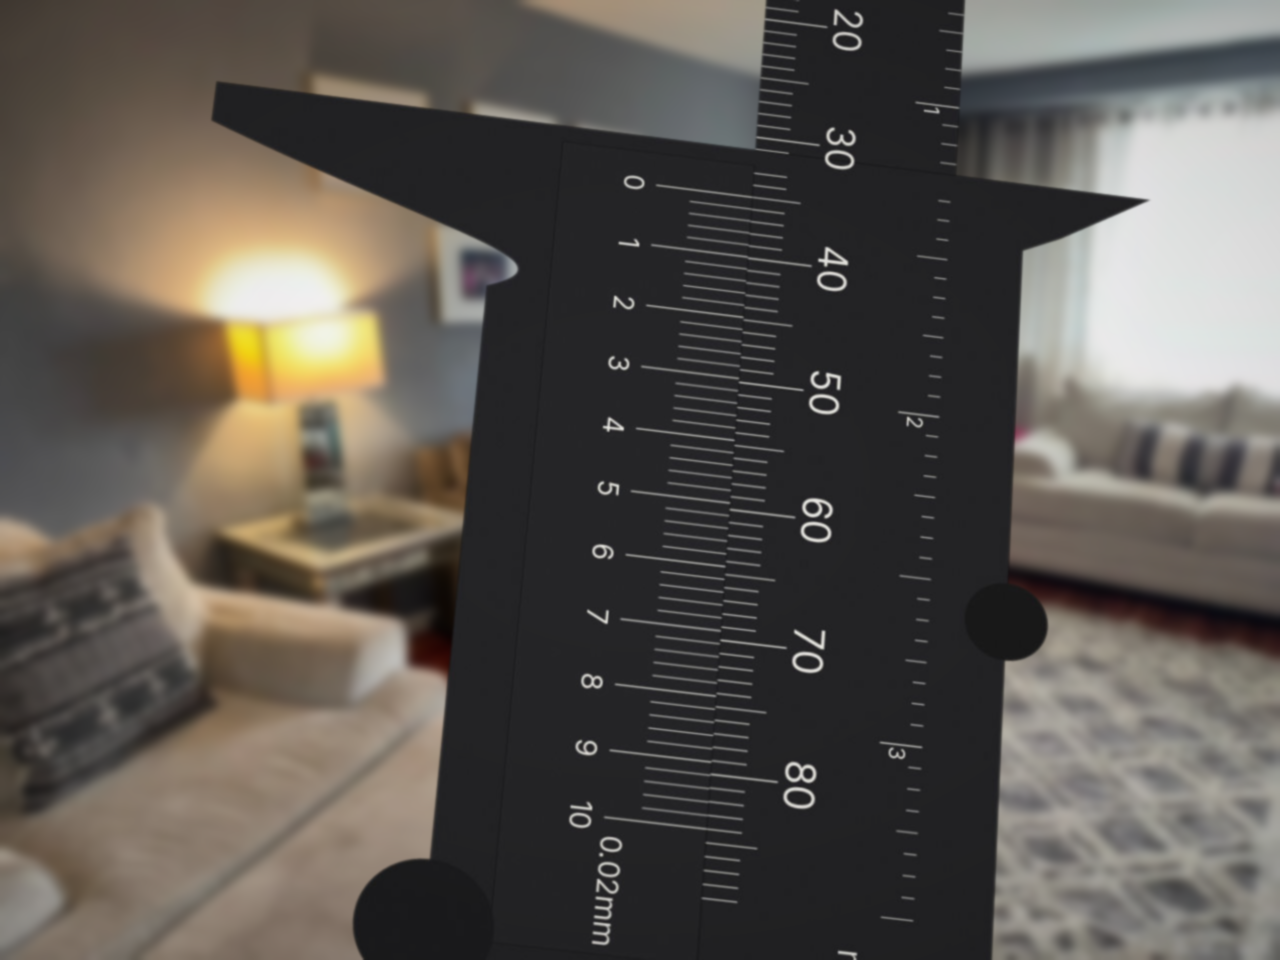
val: mm 35.0
